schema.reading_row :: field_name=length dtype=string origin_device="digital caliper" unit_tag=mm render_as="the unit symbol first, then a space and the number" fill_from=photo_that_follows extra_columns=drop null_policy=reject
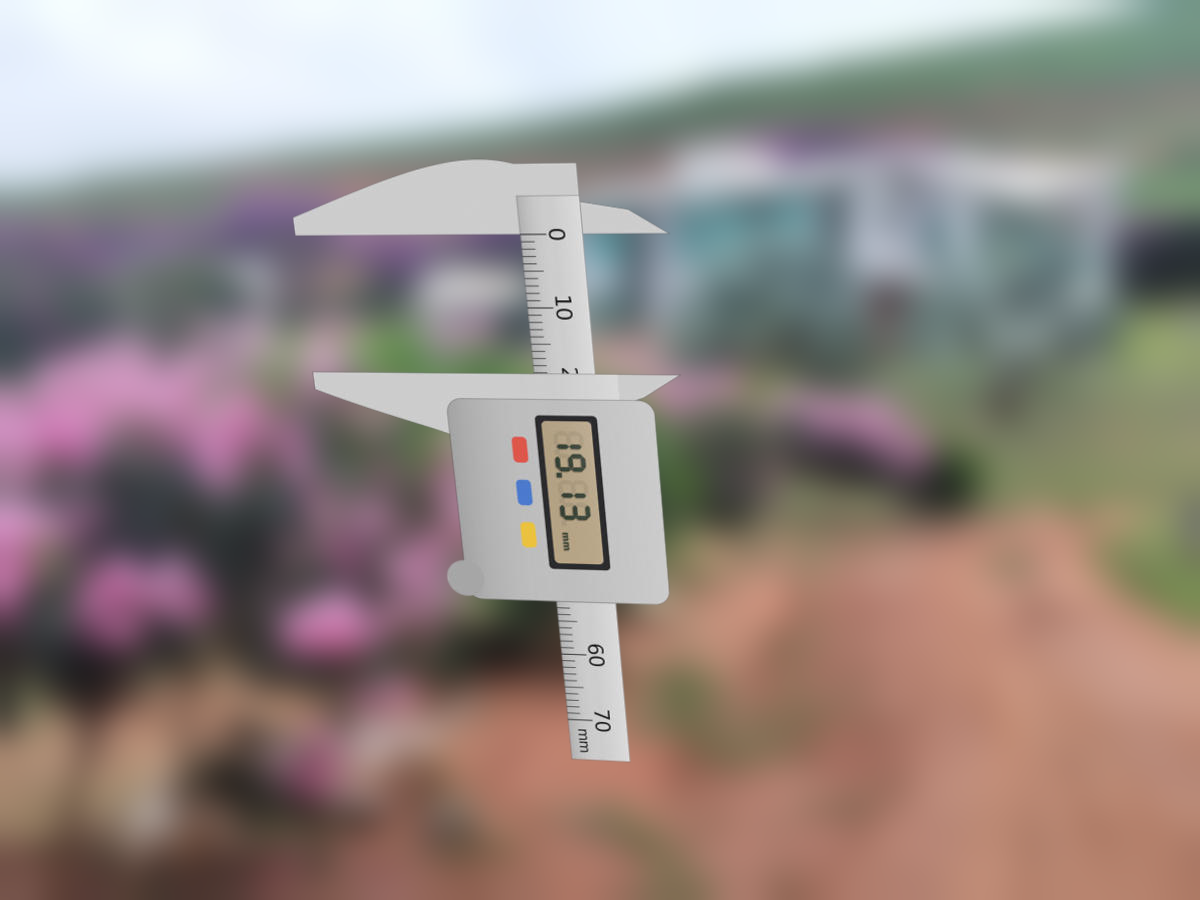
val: mm 19.13
